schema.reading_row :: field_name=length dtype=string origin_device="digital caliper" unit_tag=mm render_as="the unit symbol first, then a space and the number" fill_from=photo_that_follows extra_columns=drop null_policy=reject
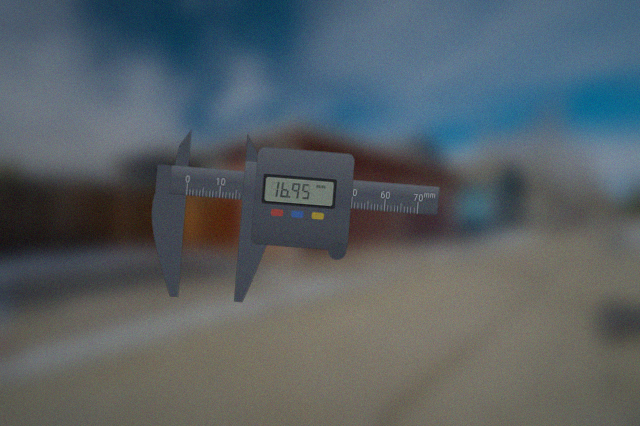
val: mm 16.95
